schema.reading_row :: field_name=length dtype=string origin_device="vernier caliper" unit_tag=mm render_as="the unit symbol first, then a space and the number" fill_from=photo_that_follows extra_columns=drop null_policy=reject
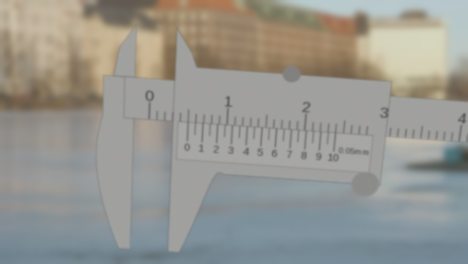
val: mm 5.0
